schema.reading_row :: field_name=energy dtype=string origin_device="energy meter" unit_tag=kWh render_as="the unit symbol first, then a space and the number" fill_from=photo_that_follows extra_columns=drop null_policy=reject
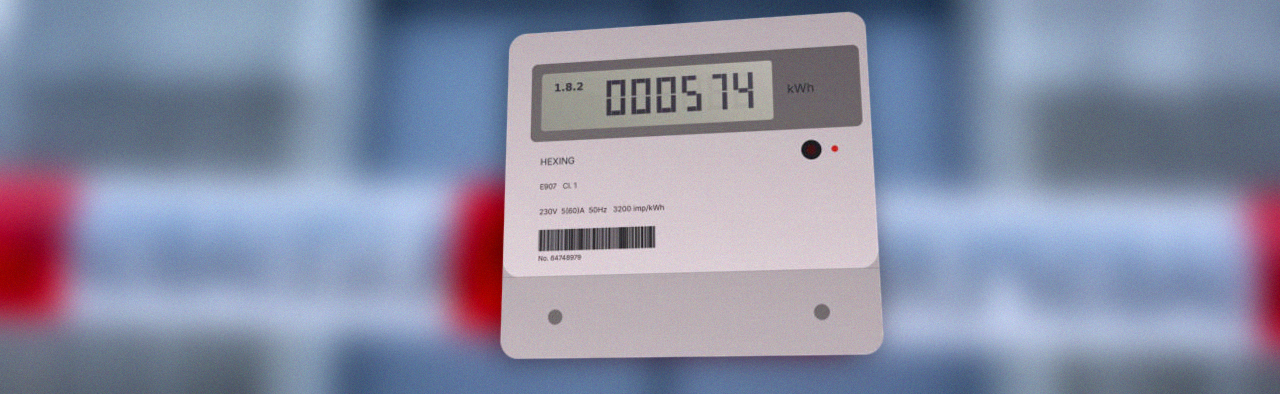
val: kWh 574
